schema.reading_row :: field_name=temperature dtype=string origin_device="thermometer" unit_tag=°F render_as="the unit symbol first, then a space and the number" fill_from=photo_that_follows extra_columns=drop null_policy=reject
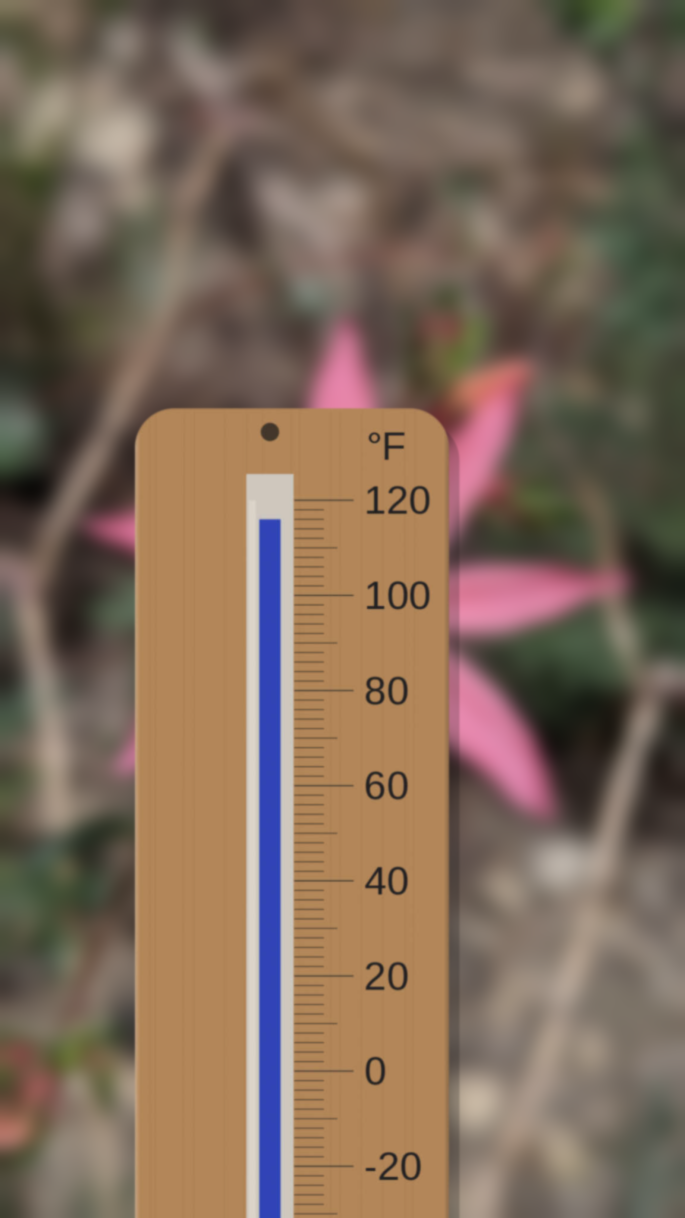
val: °F 116
